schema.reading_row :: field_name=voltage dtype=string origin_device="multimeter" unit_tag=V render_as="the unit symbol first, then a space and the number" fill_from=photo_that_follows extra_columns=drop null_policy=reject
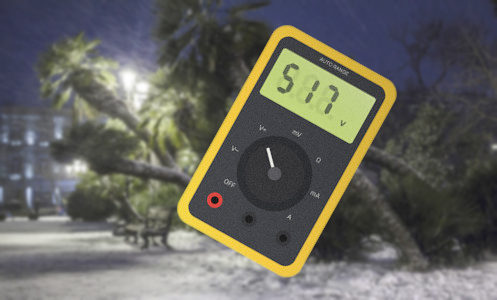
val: V 517
